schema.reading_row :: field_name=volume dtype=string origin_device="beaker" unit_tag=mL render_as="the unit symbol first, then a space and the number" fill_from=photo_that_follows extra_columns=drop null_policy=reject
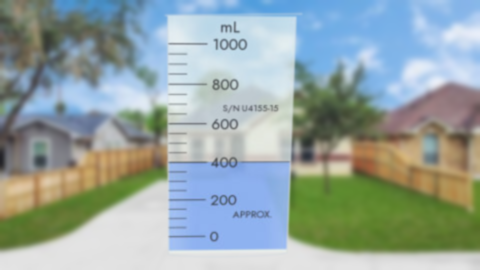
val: mL 400
